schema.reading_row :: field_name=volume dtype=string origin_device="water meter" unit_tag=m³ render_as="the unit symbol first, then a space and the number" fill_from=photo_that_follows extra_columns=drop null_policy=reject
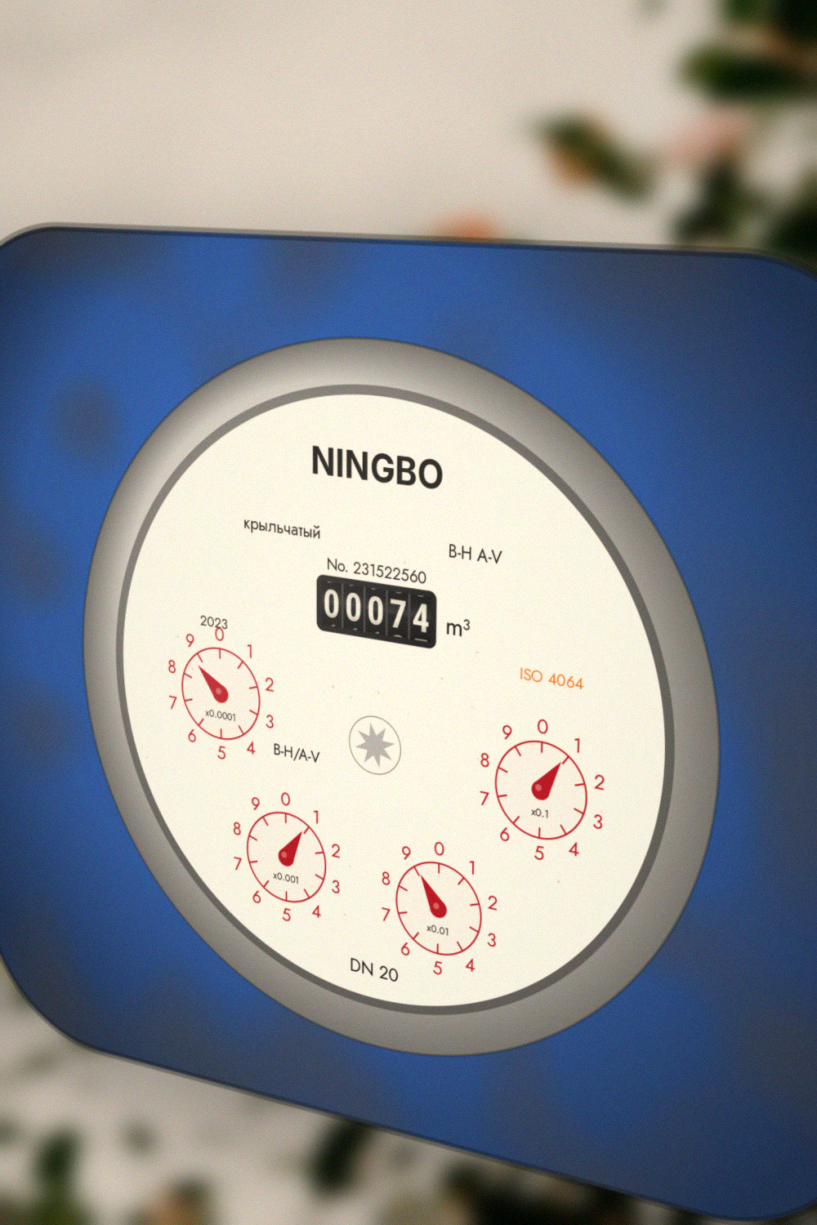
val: m³ 74.0908
